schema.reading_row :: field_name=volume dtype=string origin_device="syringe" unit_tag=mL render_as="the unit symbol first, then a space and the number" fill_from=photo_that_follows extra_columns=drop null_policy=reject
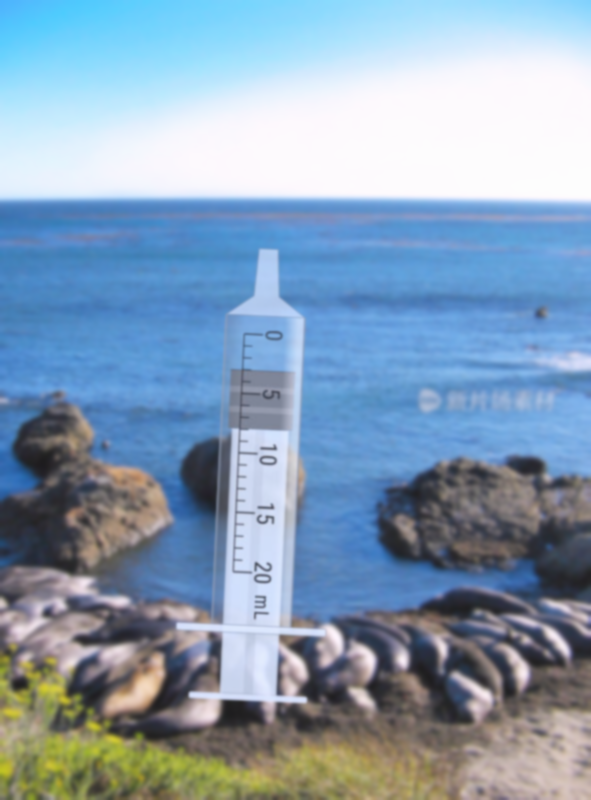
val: mL 3
